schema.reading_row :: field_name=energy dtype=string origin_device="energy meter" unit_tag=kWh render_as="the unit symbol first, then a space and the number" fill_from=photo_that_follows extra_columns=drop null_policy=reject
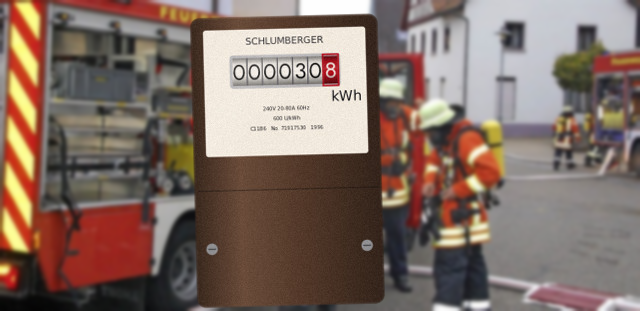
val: kWh 30.8
